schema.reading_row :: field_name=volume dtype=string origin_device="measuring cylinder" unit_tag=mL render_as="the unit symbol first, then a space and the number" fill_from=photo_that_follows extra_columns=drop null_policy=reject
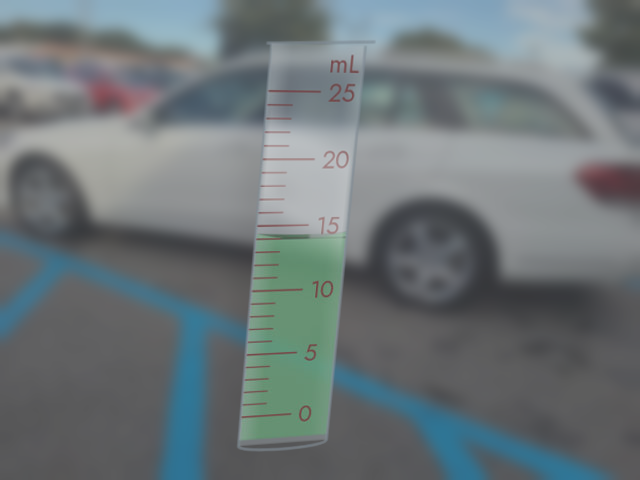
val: mL 14
